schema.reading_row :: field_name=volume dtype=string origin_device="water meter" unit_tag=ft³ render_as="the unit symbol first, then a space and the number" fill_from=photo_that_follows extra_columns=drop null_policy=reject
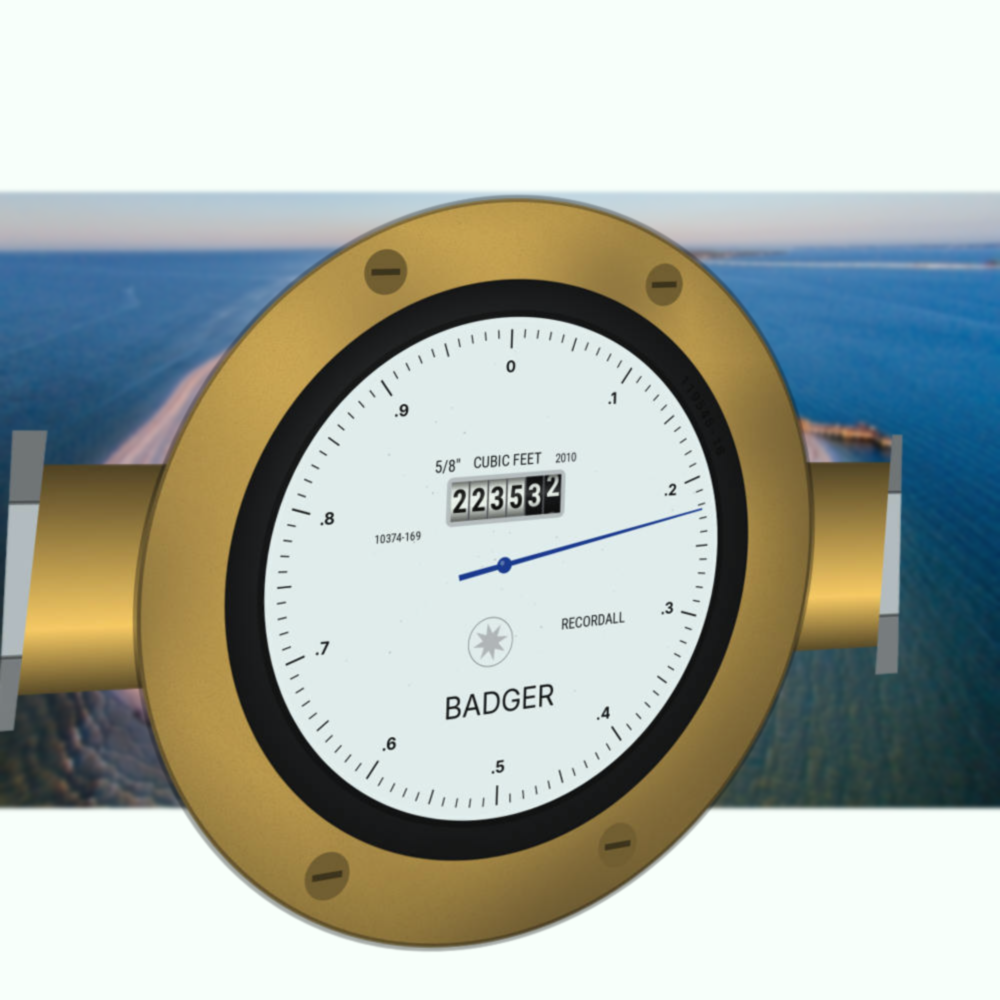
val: ft³ 223532.22
